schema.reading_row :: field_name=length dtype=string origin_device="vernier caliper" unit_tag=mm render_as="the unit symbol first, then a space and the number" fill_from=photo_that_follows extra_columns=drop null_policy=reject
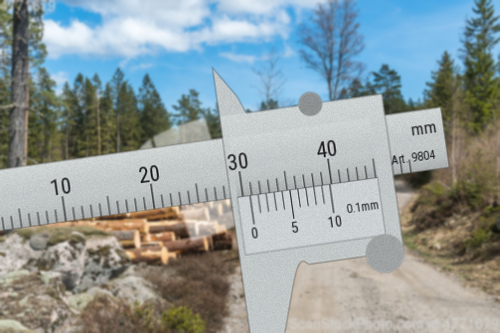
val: mm 30.8
